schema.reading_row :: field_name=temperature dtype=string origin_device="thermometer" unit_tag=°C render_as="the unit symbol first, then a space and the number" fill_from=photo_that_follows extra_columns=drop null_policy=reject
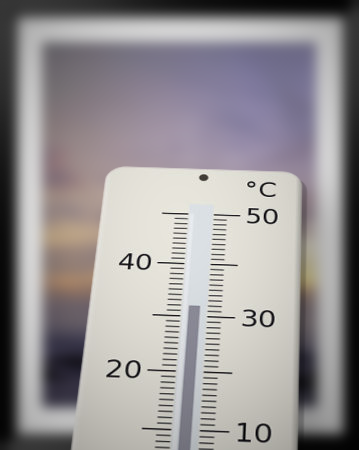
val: °C 32
